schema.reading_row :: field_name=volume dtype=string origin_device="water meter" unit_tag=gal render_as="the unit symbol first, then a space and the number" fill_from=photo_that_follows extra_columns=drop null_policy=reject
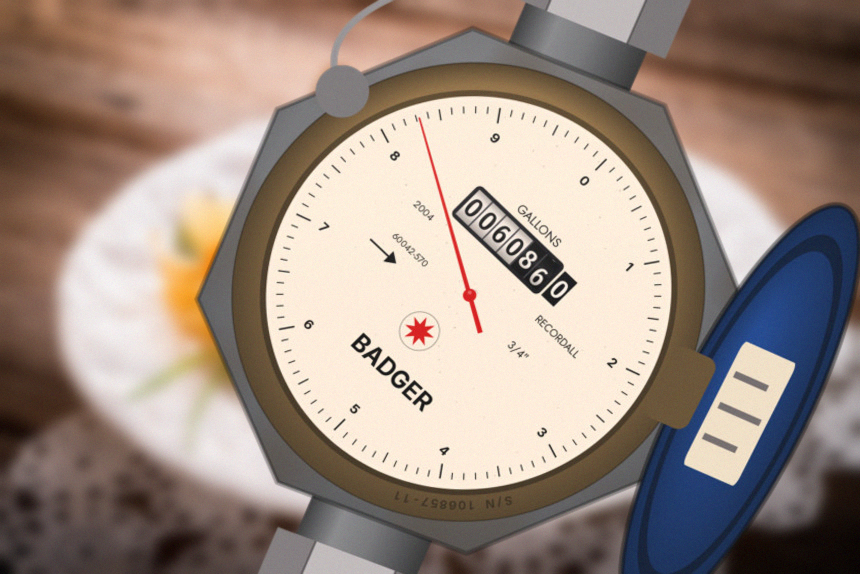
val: gal 60858.3
